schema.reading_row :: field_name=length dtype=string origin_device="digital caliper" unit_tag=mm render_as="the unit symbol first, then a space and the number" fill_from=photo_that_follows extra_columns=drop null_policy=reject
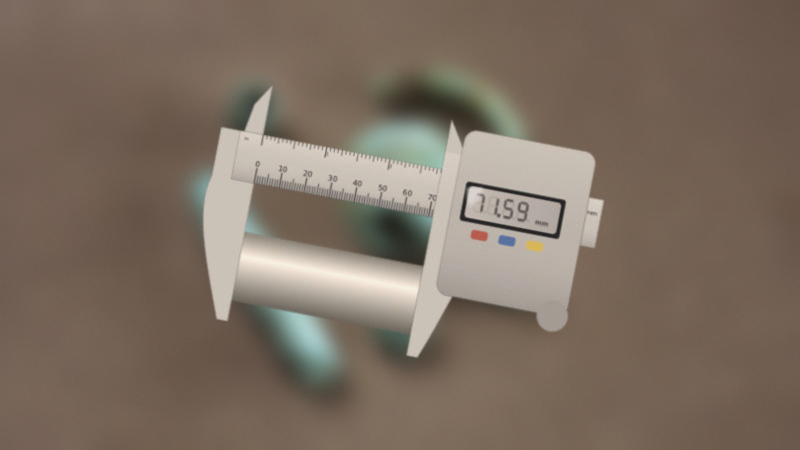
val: mm 71.59
